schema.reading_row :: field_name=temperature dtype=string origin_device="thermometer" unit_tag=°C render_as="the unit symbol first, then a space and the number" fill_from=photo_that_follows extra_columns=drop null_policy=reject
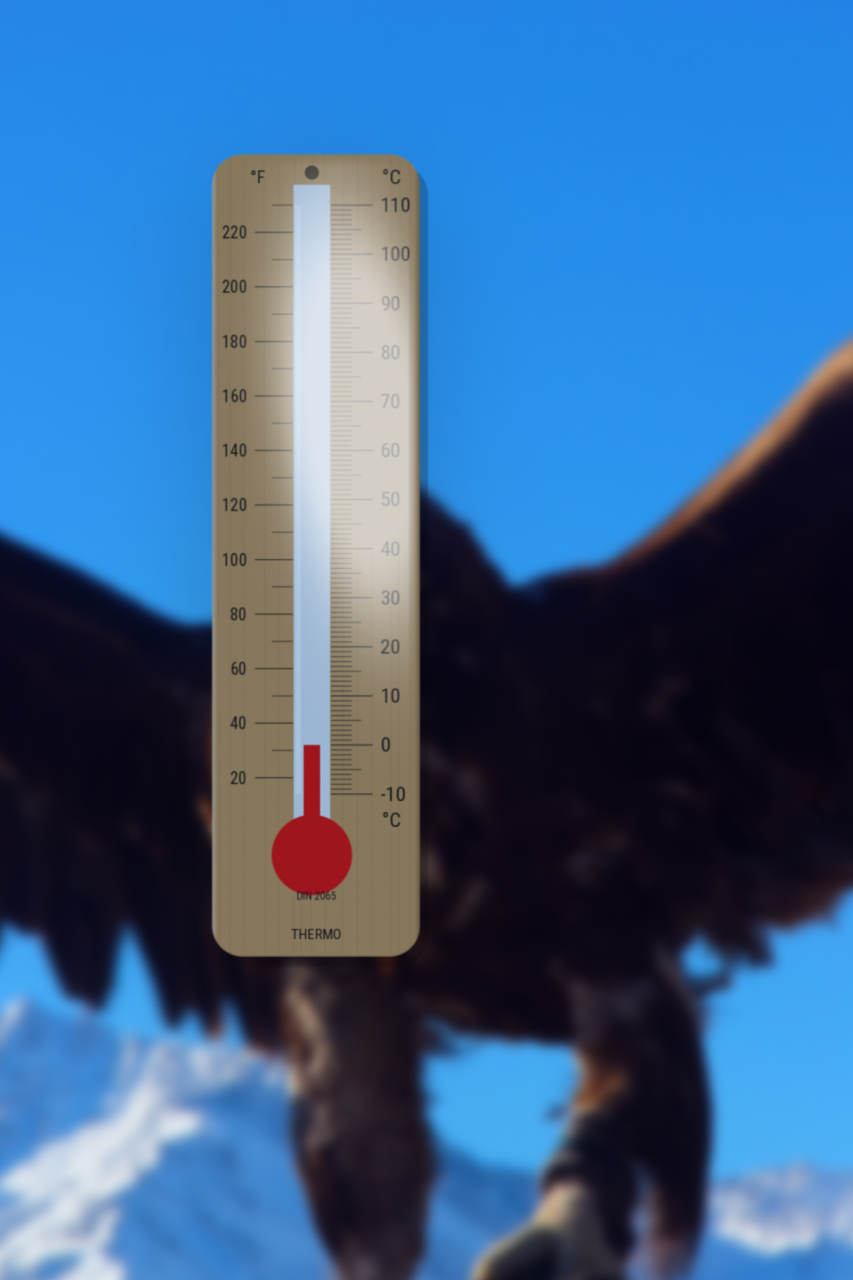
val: °C 0
